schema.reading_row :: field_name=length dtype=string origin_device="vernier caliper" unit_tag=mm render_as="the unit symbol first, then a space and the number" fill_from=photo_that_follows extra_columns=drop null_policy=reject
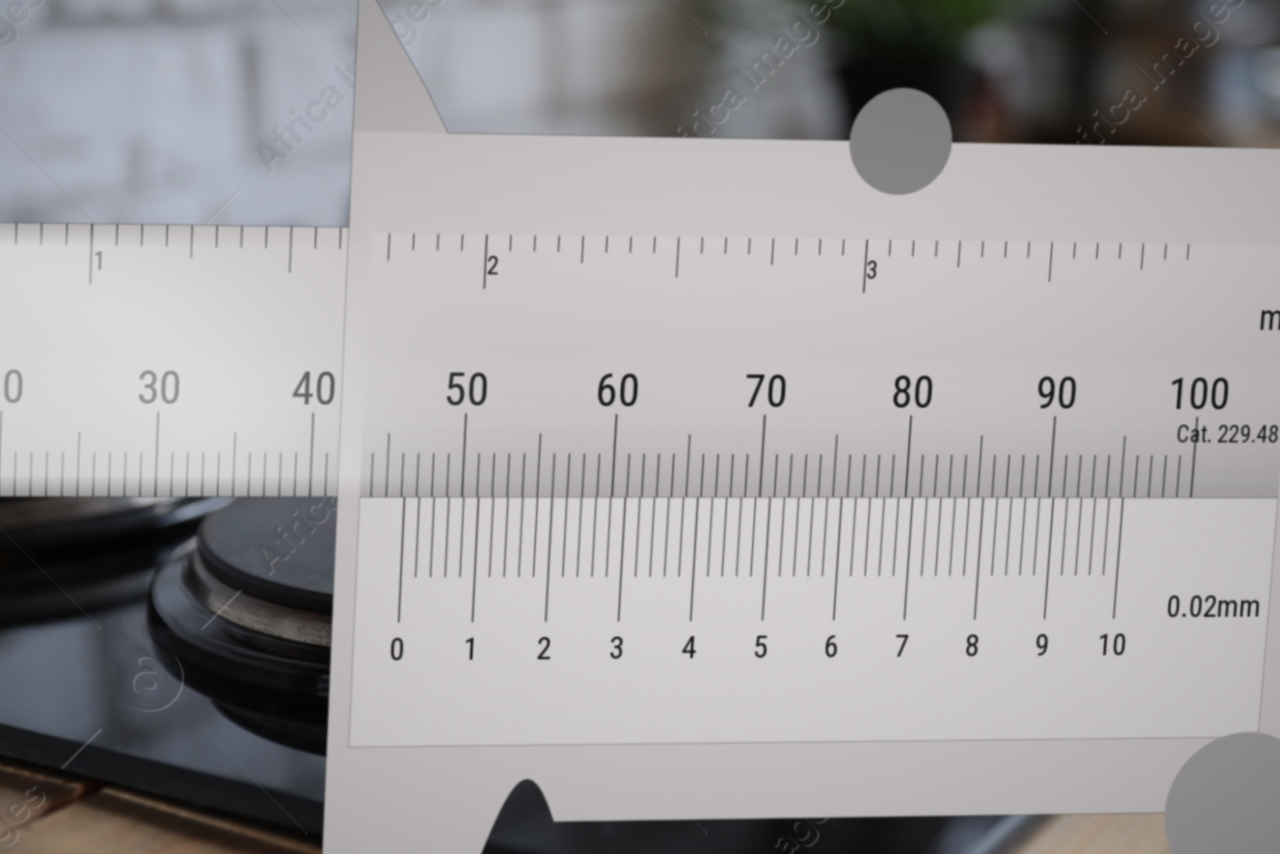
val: mm 46.2
